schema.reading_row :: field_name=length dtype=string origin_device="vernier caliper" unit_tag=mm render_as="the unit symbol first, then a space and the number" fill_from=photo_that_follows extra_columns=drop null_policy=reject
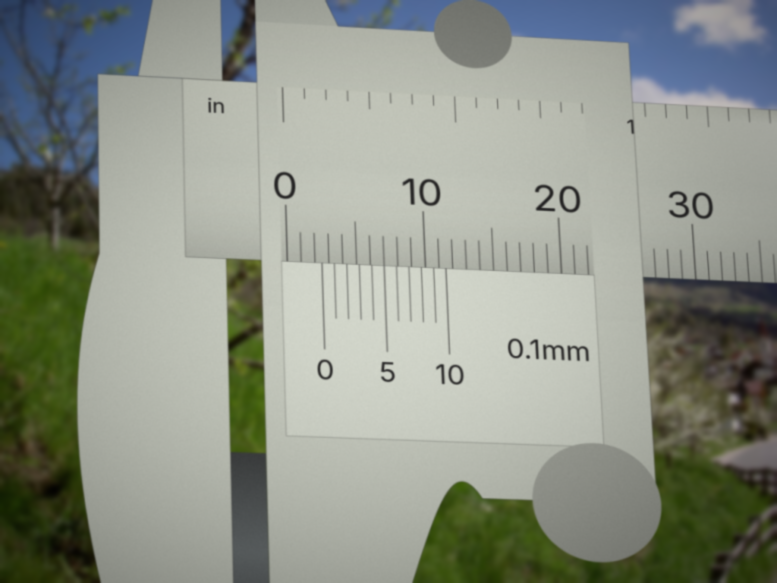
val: mm 2.5
